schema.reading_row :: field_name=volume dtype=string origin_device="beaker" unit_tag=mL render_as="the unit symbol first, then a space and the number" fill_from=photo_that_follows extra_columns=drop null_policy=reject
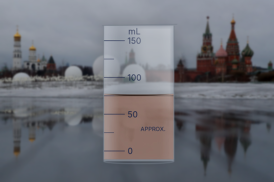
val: mL 75
